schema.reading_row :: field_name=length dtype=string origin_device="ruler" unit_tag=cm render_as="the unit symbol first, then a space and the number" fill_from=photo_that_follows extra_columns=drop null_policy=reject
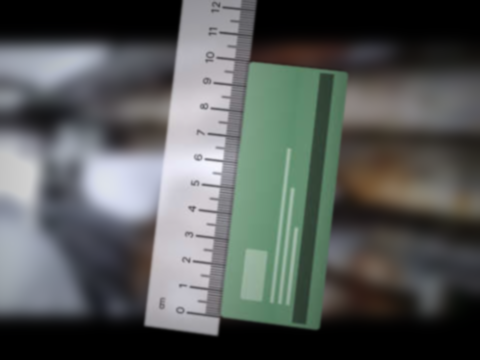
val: cm 10
